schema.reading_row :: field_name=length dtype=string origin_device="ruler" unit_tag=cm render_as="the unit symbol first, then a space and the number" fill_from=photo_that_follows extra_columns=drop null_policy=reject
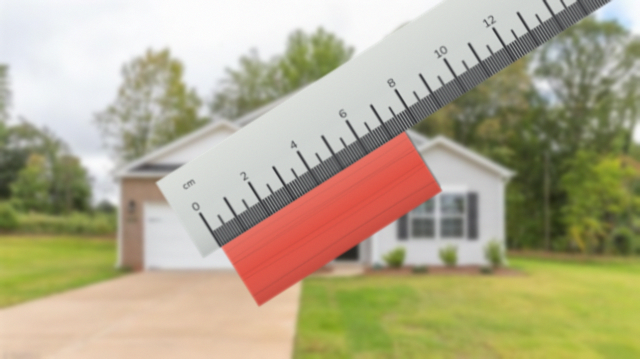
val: cm 7.5
